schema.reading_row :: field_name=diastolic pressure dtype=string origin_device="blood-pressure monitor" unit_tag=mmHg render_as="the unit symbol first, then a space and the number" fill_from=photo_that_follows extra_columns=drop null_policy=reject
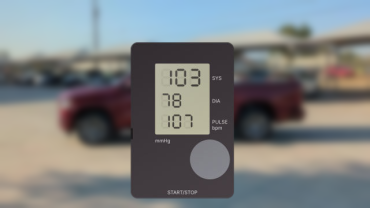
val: mmHg 78
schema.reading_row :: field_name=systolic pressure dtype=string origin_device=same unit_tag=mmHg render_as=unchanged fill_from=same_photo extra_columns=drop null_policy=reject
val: mmHg 103
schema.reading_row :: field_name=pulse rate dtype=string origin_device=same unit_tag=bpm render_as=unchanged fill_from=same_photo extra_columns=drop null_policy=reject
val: bpm 107
